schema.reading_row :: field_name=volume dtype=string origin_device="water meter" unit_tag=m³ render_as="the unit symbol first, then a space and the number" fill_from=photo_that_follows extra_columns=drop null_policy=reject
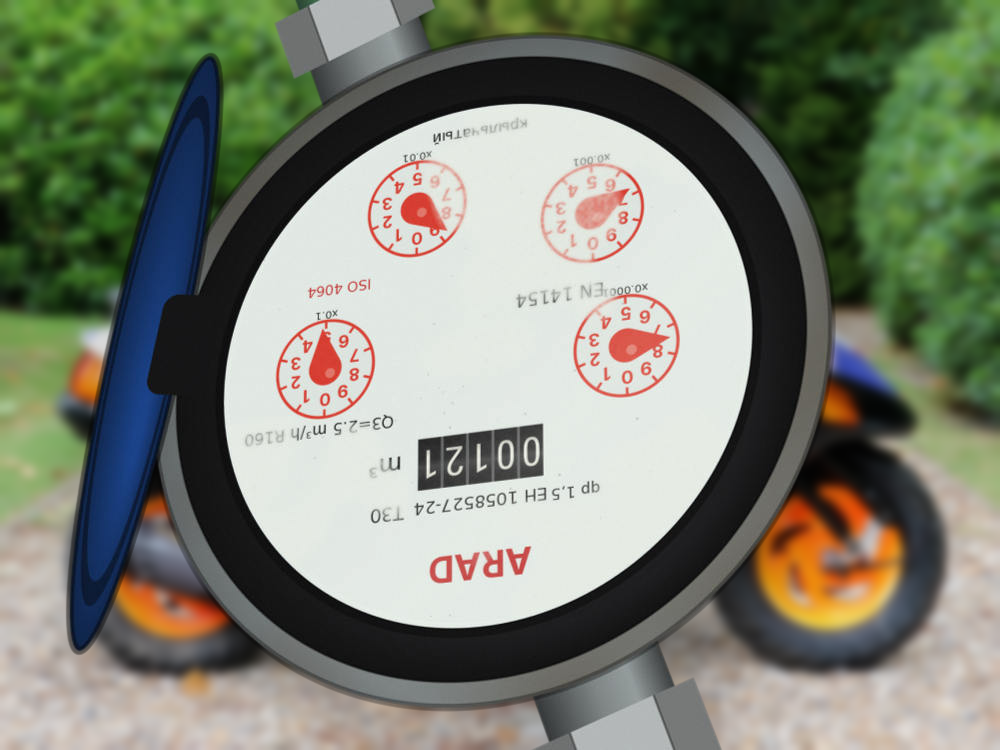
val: m³ 121.4867
